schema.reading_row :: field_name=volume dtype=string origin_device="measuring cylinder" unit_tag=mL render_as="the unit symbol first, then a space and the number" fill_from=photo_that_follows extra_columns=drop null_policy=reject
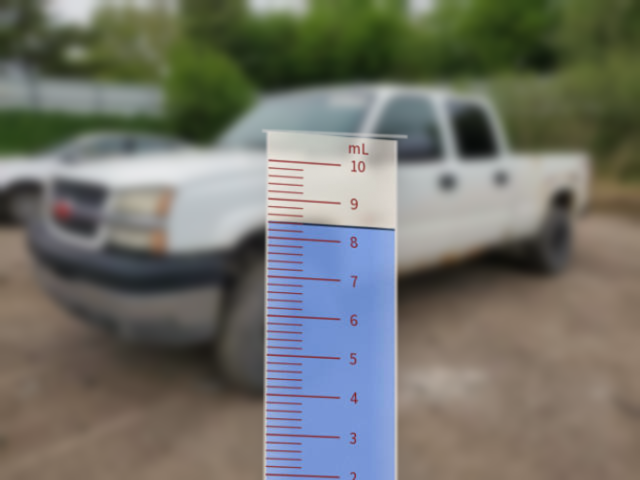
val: mL 8.4
